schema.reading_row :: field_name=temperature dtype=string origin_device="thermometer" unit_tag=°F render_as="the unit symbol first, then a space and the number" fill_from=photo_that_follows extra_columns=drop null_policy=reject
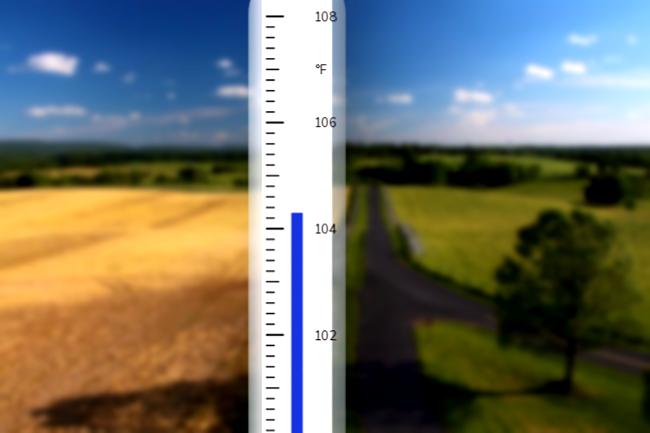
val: °F 104.3
